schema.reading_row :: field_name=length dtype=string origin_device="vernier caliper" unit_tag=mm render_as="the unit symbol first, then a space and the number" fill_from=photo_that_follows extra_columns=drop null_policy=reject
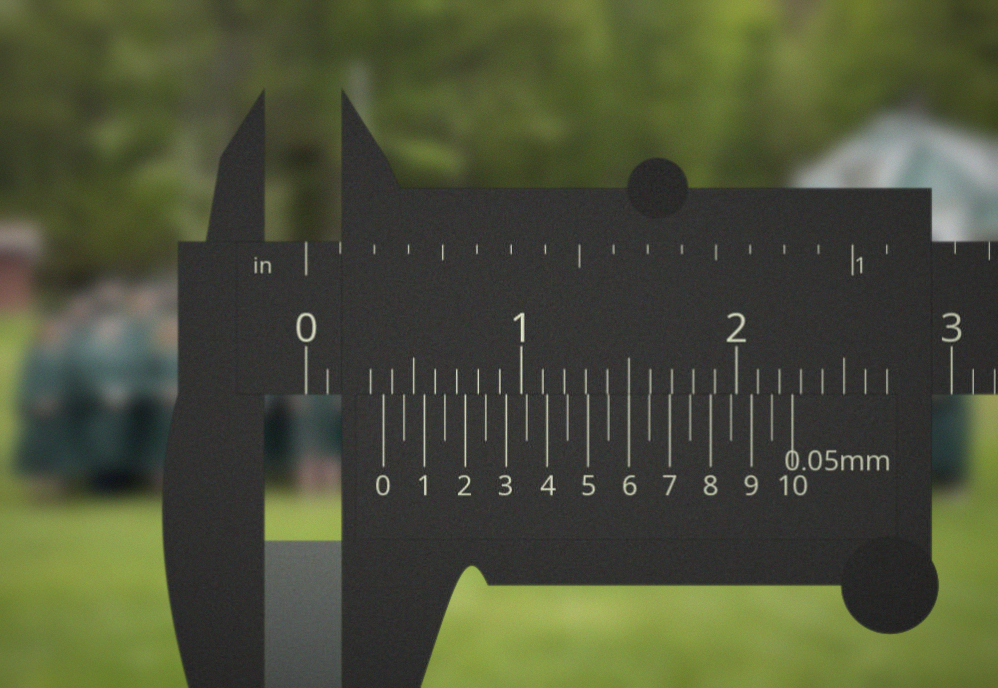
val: mm 3.60
